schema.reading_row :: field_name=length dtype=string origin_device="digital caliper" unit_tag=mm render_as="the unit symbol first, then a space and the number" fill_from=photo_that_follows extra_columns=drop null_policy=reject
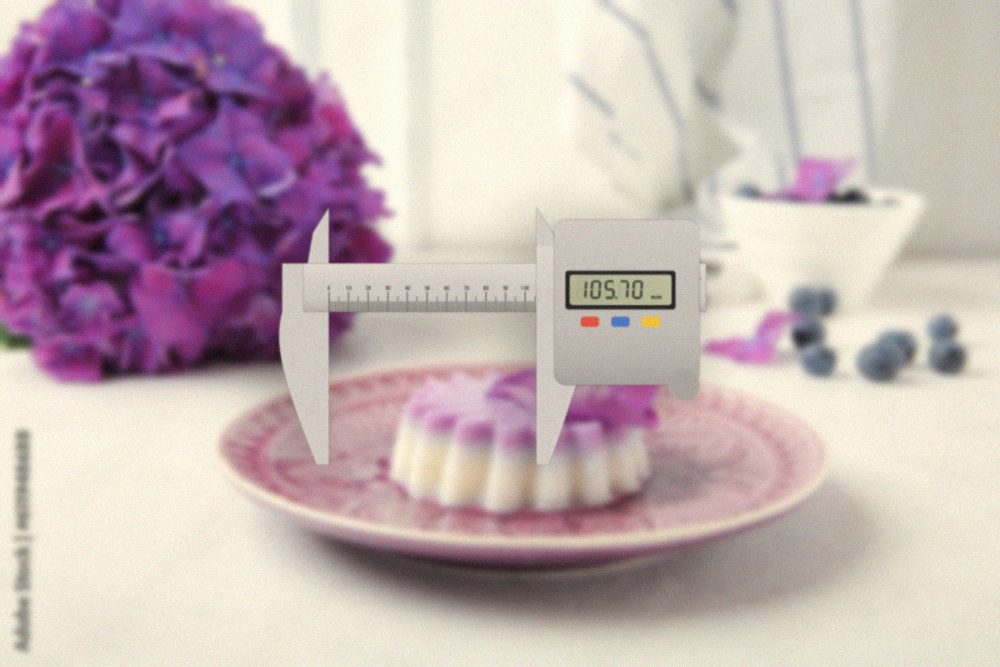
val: mm 105.70
